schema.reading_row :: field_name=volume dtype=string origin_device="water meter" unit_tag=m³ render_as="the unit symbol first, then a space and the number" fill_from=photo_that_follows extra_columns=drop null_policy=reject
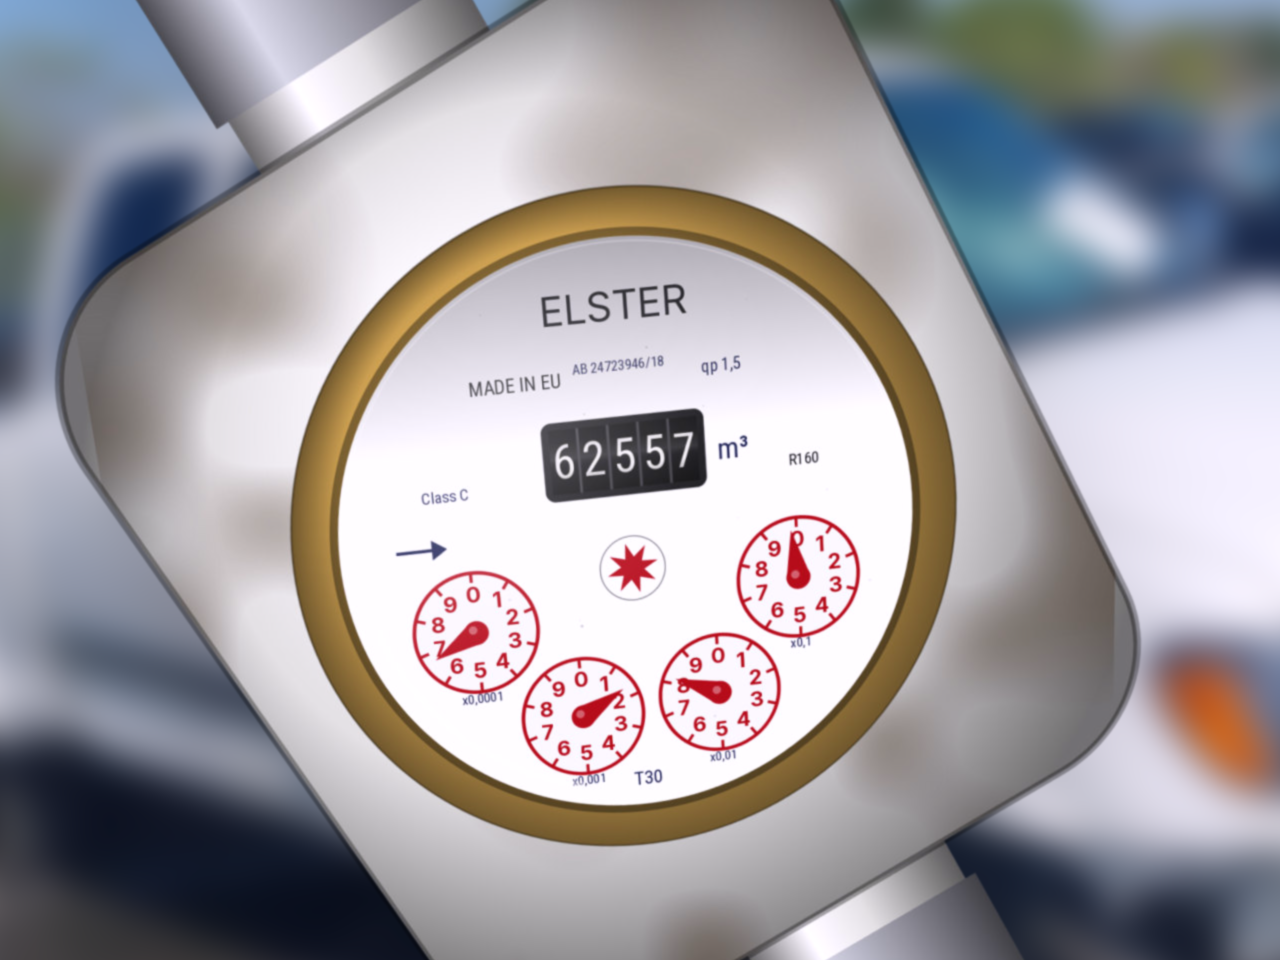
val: m³ 62556.9816
